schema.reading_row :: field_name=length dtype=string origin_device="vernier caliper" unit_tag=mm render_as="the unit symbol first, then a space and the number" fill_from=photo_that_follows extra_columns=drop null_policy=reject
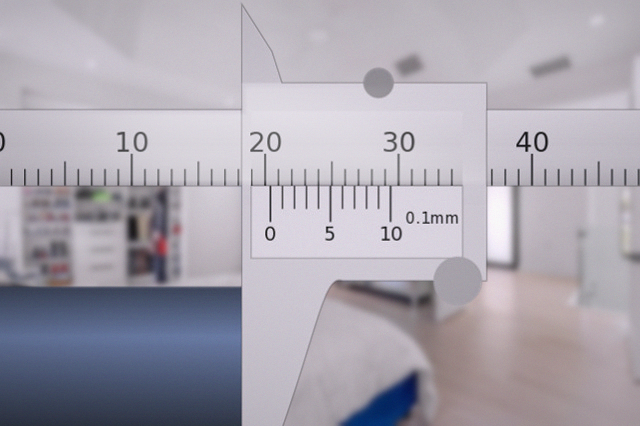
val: mm 20.4
